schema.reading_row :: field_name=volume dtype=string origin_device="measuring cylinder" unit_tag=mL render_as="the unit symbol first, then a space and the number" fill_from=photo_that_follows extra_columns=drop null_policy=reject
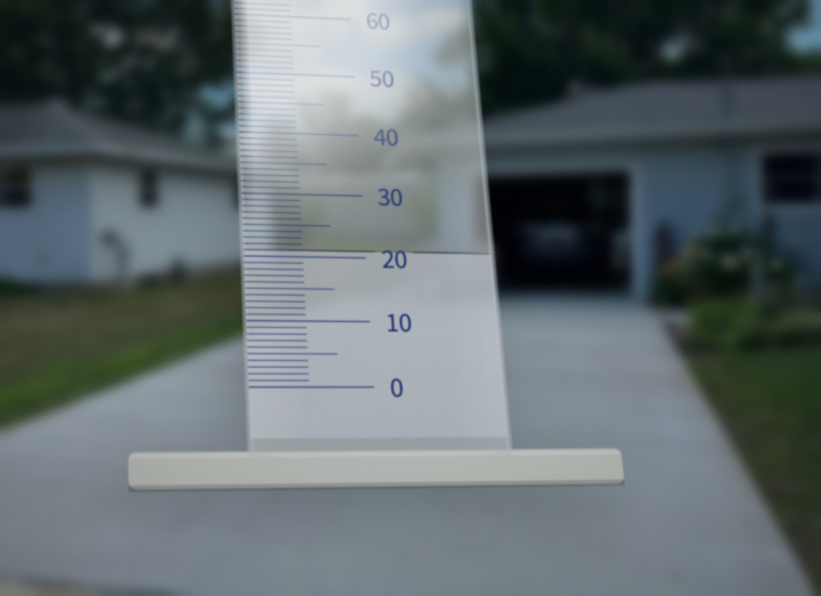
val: mL 21
